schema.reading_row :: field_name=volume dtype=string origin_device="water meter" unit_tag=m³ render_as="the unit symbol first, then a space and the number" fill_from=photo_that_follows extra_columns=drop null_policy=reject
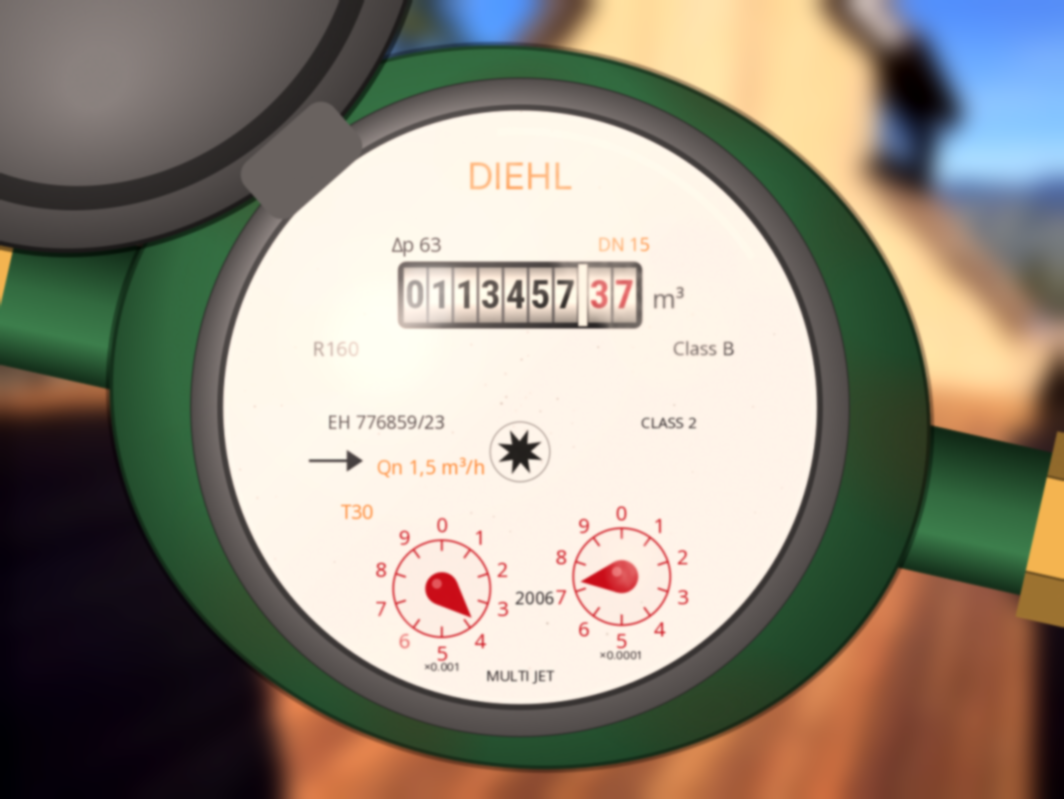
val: m³ 113457.3737
